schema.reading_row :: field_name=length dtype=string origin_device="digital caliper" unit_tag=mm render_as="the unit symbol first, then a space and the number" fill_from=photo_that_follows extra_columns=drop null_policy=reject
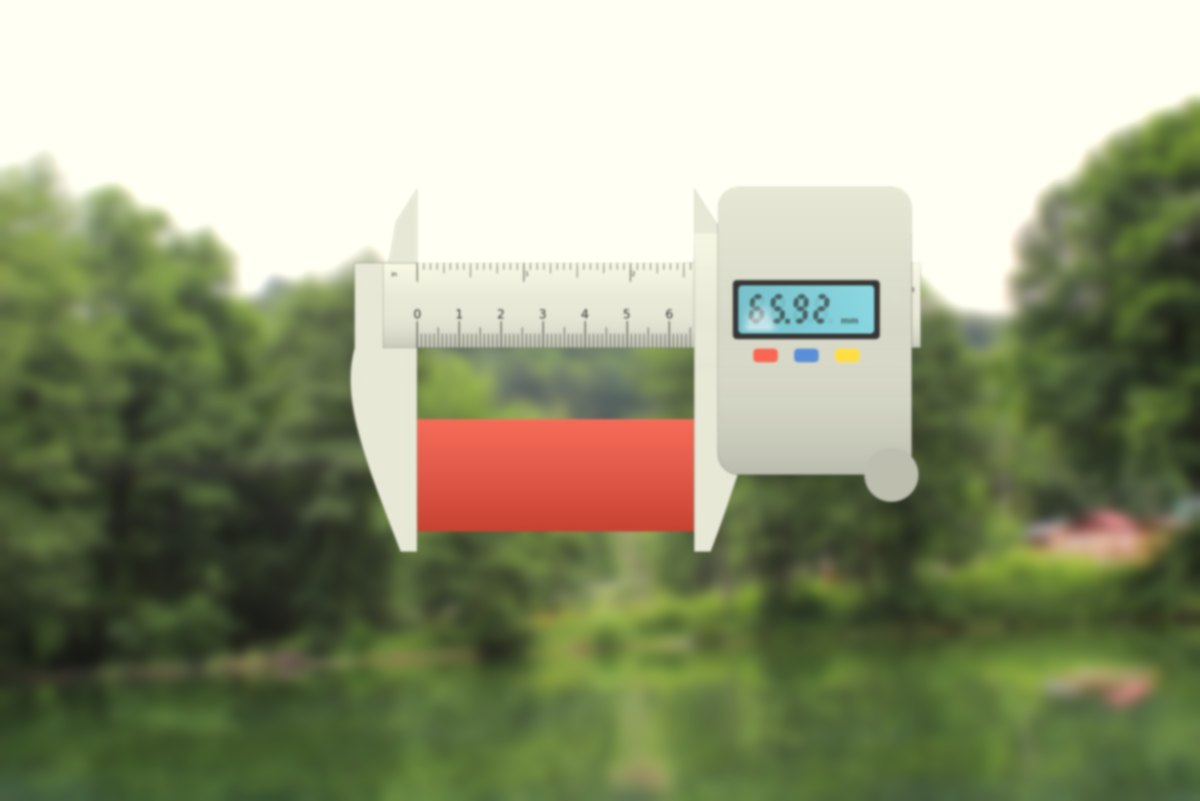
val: mm 65.92
